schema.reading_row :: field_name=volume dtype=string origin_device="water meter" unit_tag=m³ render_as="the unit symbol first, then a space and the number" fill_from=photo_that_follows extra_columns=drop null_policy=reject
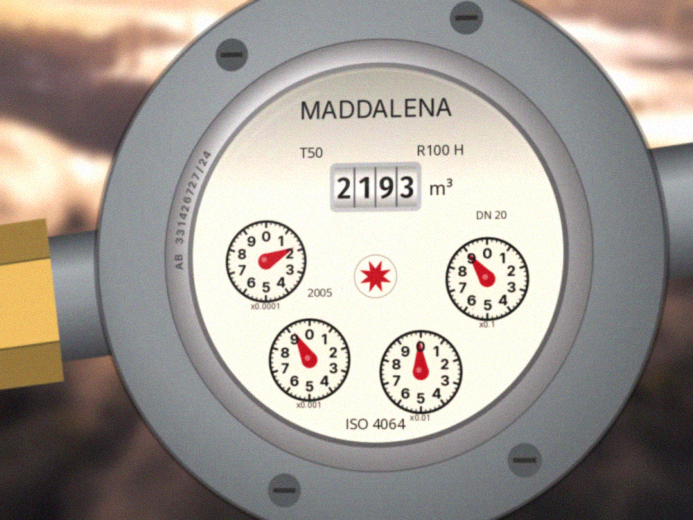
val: m³ 2193.8991
